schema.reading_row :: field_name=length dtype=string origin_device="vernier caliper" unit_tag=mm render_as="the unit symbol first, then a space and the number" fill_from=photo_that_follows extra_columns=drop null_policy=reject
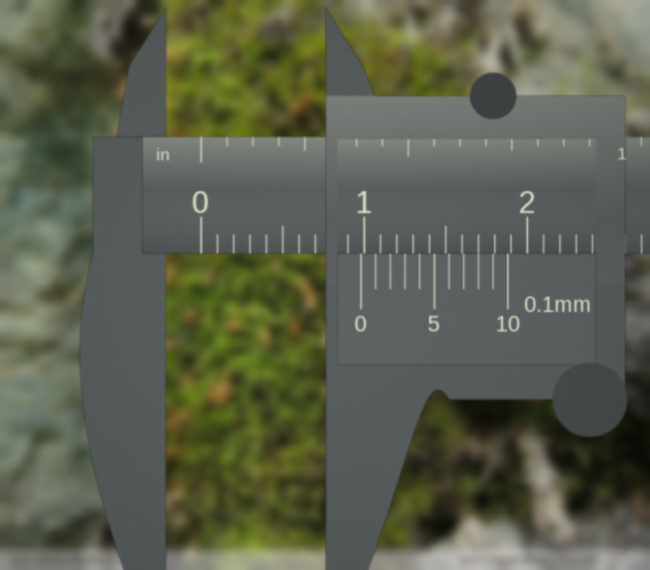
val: mm 9.8
